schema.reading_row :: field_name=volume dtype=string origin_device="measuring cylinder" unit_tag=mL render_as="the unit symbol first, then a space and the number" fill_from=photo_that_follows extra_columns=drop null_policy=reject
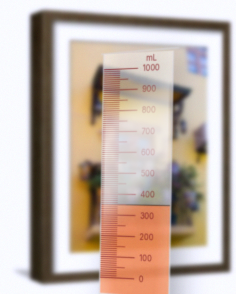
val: mL 350
